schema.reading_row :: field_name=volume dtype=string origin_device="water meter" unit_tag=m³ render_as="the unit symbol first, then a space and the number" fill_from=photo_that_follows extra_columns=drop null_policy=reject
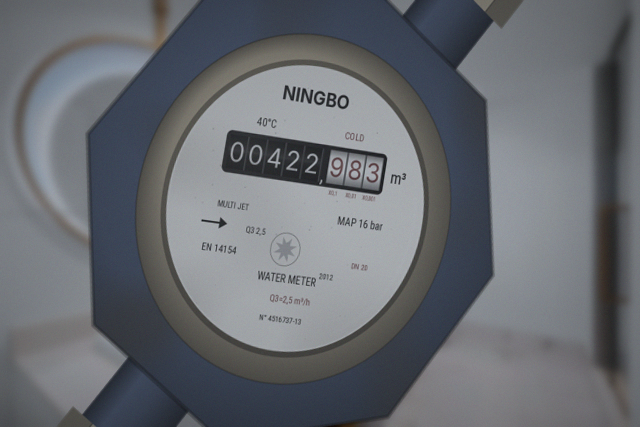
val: m³ 422.983
